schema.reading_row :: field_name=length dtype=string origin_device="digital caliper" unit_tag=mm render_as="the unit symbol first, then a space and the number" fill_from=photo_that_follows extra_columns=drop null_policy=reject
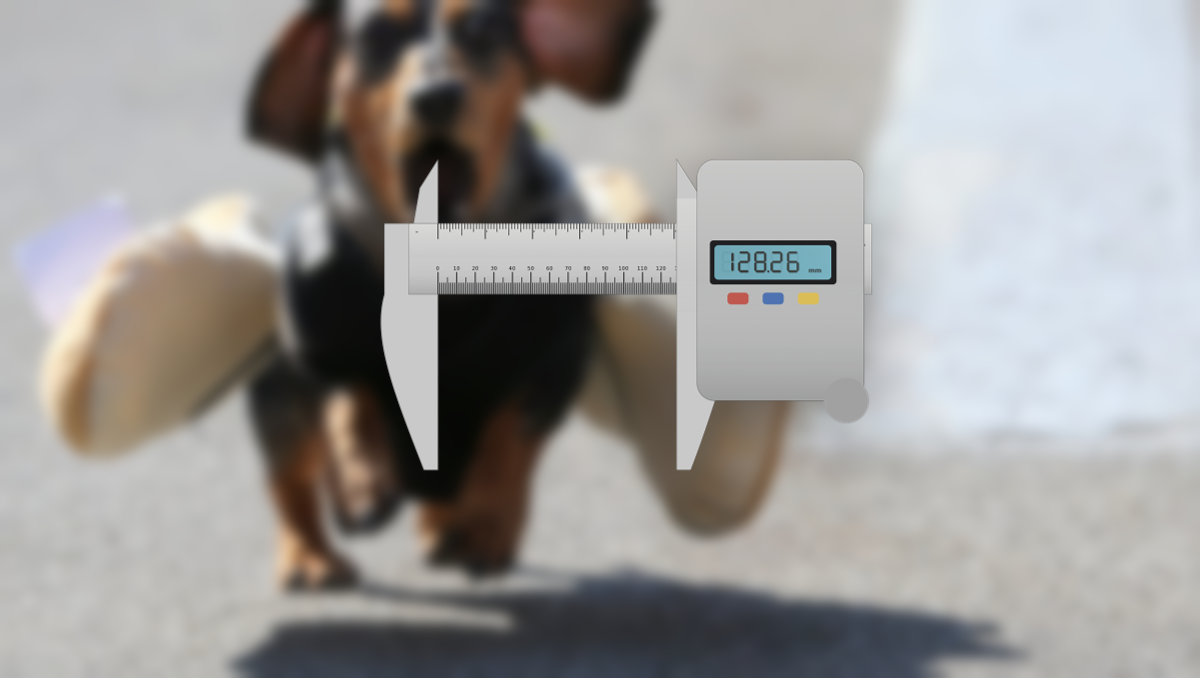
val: mm 128.26
